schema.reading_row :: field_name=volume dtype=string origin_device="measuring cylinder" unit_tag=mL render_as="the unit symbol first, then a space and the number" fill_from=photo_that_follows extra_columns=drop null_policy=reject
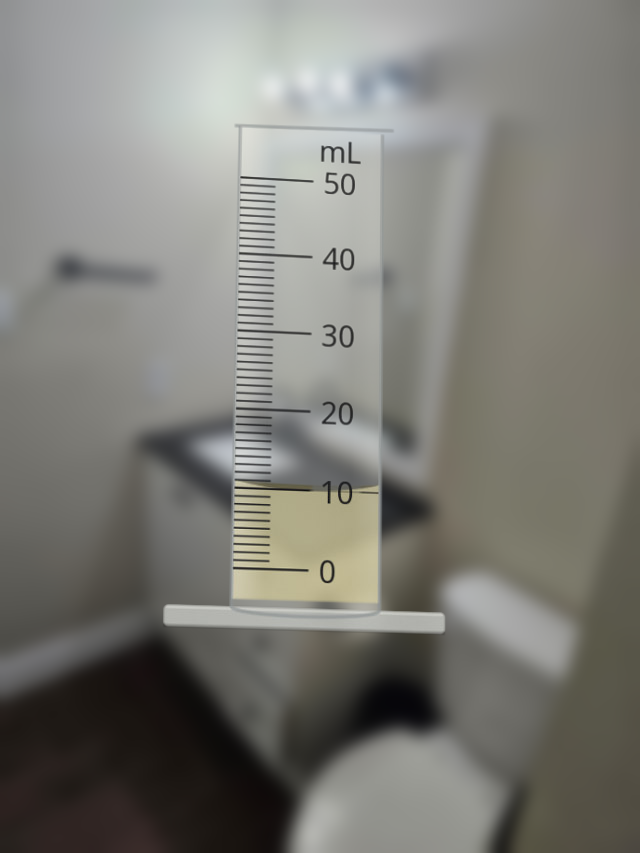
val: mL 10
